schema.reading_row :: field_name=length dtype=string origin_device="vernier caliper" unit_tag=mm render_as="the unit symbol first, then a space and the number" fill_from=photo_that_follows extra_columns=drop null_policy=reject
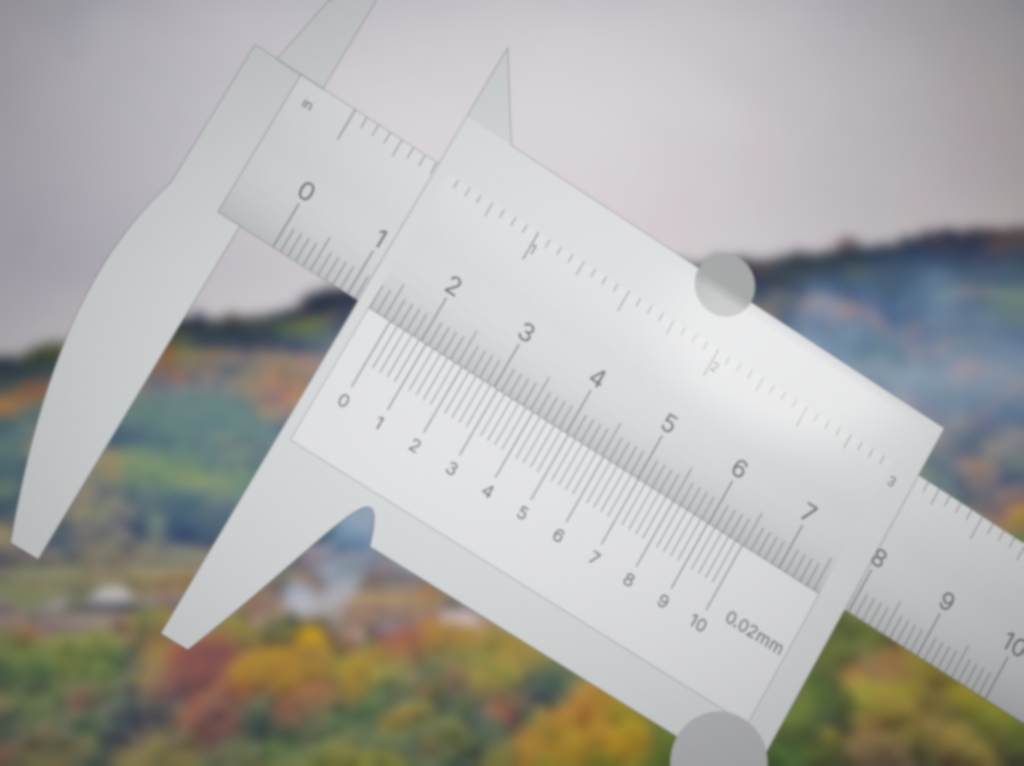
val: mm 15.8
